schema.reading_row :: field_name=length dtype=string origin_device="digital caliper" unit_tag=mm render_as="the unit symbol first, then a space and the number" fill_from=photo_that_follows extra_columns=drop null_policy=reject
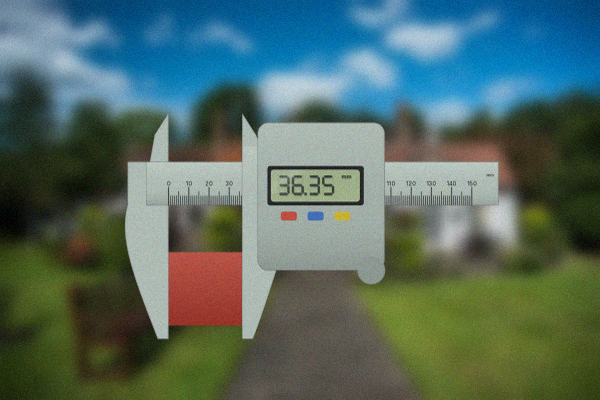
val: mm 36.35
